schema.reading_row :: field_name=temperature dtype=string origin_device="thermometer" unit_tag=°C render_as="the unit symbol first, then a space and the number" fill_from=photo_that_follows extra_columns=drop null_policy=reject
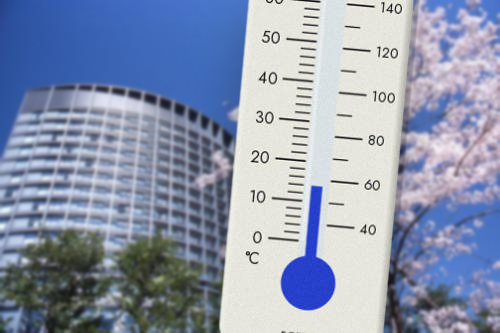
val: °C 14
